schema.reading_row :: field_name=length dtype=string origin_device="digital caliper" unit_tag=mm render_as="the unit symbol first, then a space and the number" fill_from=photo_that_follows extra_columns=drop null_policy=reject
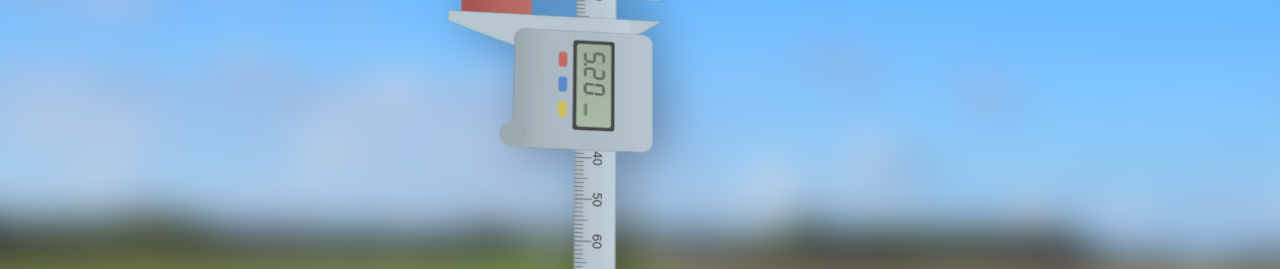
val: mm 5.20
